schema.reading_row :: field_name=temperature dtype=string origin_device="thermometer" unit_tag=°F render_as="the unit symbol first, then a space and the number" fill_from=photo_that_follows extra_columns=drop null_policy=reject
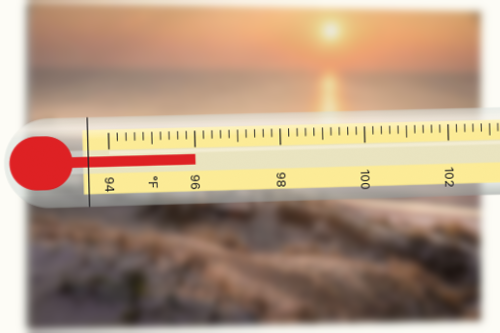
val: °F 96
